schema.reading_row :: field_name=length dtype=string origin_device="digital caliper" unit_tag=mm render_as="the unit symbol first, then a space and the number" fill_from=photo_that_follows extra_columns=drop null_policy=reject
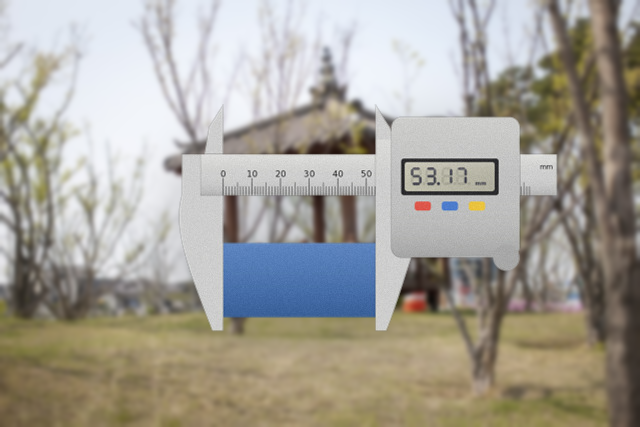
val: mm 53.17
